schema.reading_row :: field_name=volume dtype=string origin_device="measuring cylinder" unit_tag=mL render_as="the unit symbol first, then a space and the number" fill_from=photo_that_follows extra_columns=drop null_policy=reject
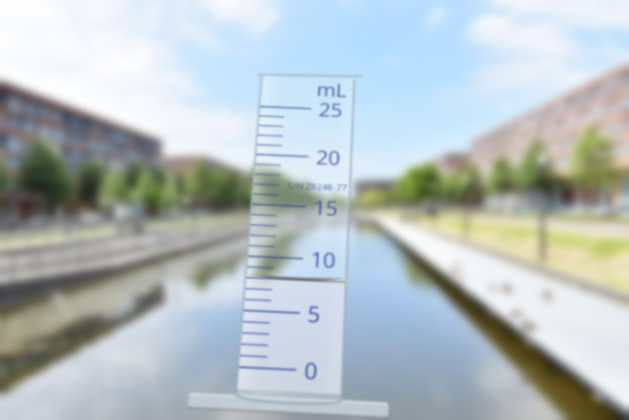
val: mL 8
